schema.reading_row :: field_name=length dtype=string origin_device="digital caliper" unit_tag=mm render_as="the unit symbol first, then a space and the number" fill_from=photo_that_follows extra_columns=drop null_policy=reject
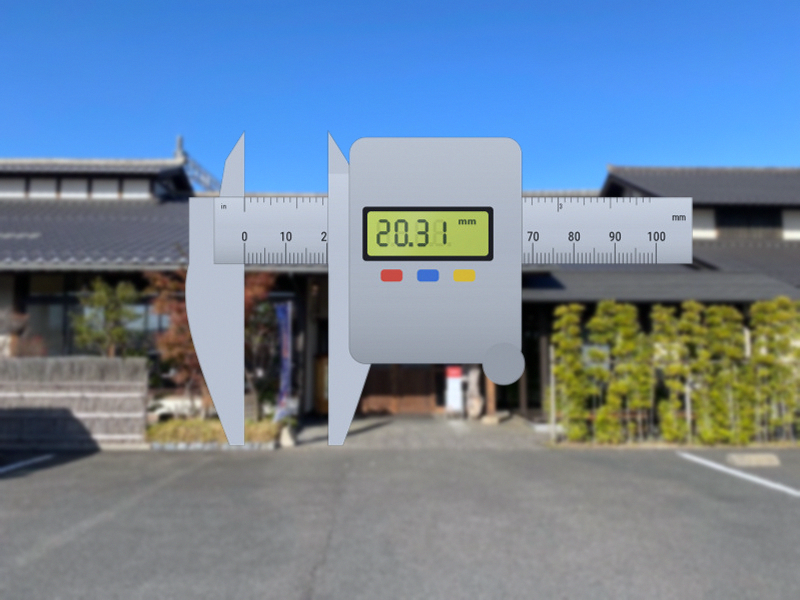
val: mm 20.31
